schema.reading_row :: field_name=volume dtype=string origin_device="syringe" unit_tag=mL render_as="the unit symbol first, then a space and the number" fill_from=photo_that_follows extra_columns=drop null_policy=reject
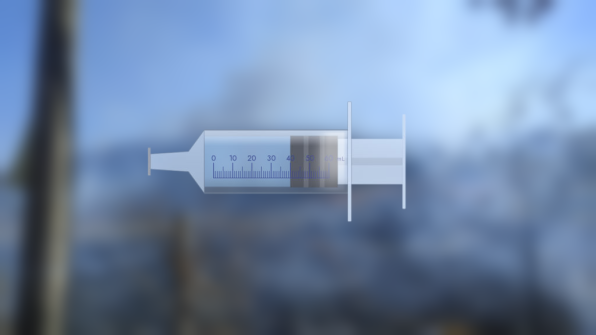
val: mL 40
